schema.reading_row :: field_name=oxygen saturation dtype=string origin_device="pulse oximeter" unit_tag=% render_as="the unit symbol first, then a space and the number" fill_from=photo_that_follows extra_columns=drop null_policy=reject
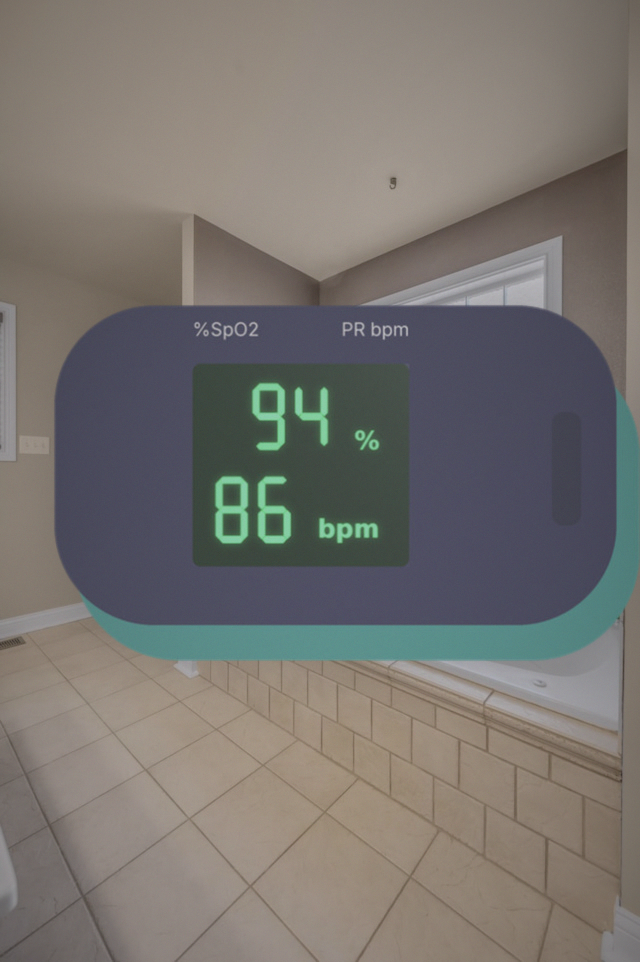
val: % 94
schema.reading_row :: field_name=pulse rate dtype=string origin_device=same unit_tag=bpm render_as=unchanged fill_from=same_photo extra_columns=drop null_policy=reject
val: bpm 86
